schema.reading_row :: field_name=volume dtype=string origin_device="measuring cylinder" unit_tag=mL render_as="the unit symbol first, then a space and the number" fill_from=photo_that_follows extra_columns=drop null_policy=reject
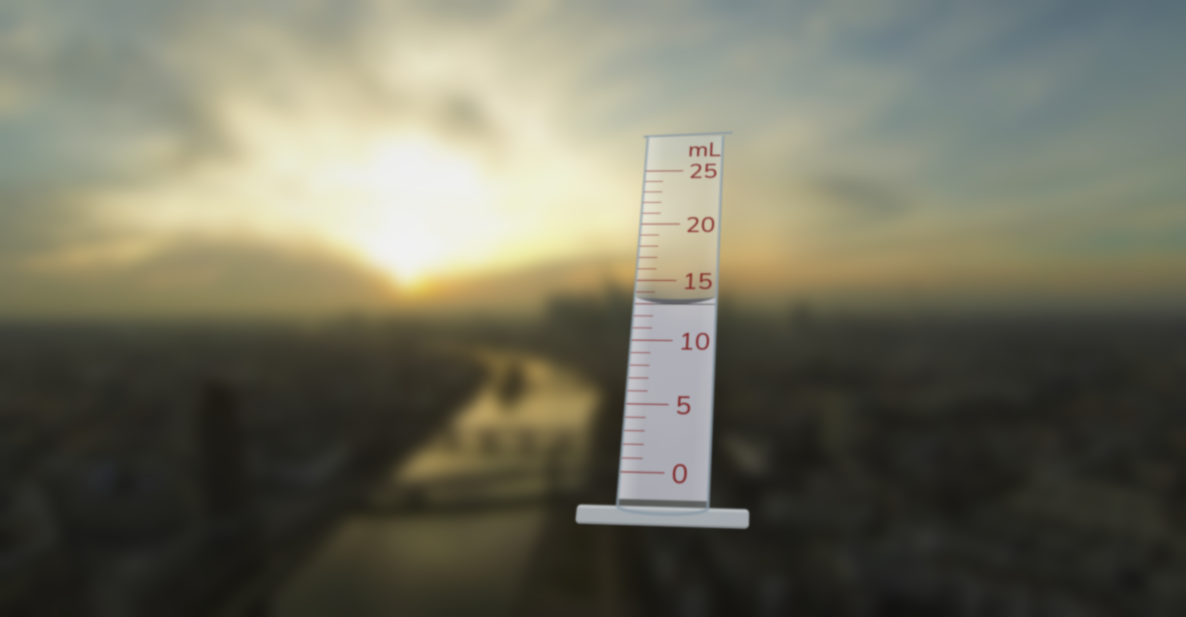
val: mL 13
